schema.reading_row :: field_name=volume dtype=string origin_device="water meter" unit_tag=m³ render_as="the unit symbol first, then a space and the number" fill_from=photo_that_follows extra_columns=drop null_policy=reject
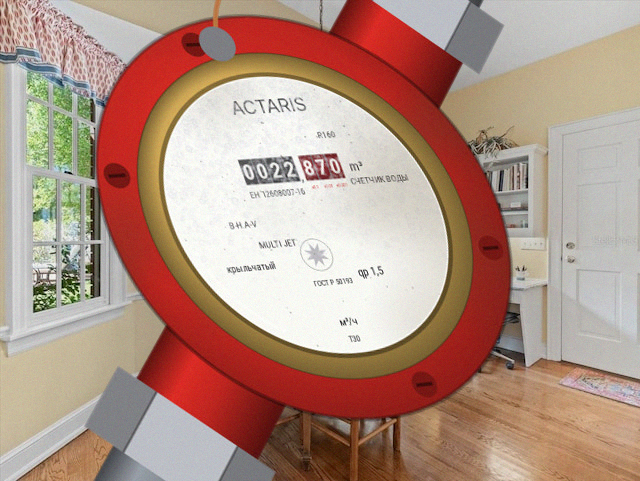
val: m³ 22.870
